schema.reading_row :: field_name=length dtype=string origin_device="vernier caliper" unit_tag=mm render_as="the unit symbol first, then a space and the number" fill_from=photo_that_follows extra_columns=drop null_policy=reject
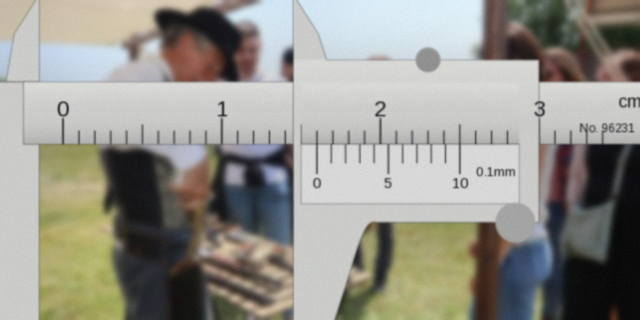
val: mm 16.0
